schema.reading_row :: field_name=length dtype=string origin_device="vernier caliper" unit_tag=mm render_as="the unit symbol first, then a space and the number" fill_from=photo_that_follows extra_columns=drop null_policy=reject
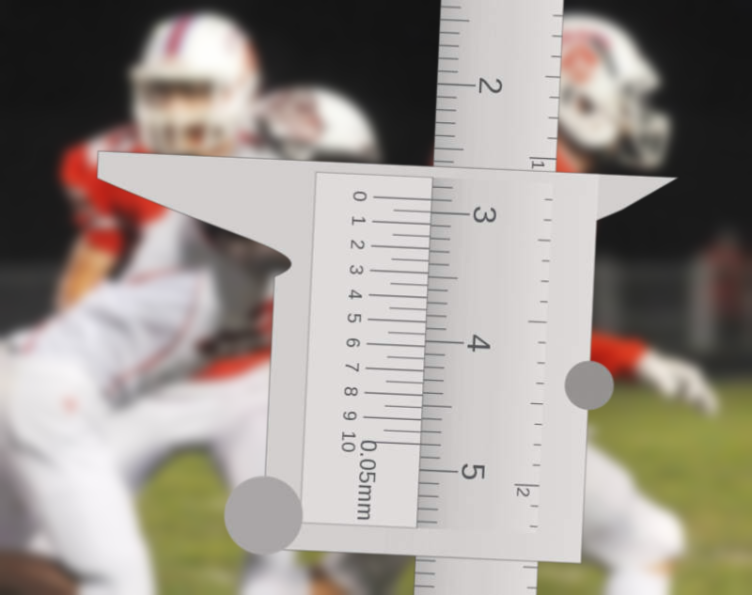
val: mm 29.0
